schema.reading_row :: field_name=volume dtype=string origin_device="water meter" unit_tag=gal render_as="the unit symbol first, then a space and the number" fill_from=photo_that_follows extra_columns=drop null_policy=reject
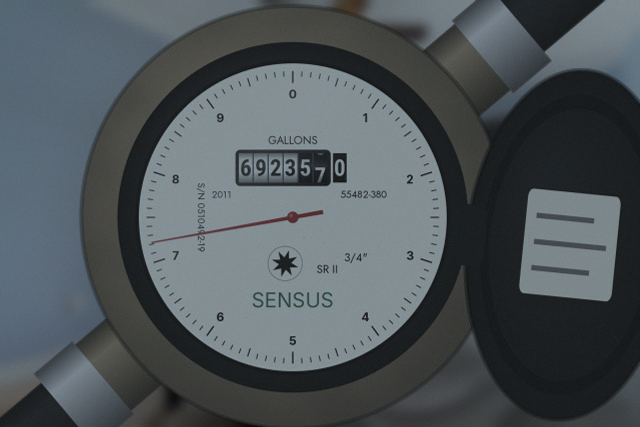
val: gal 6923567.2
